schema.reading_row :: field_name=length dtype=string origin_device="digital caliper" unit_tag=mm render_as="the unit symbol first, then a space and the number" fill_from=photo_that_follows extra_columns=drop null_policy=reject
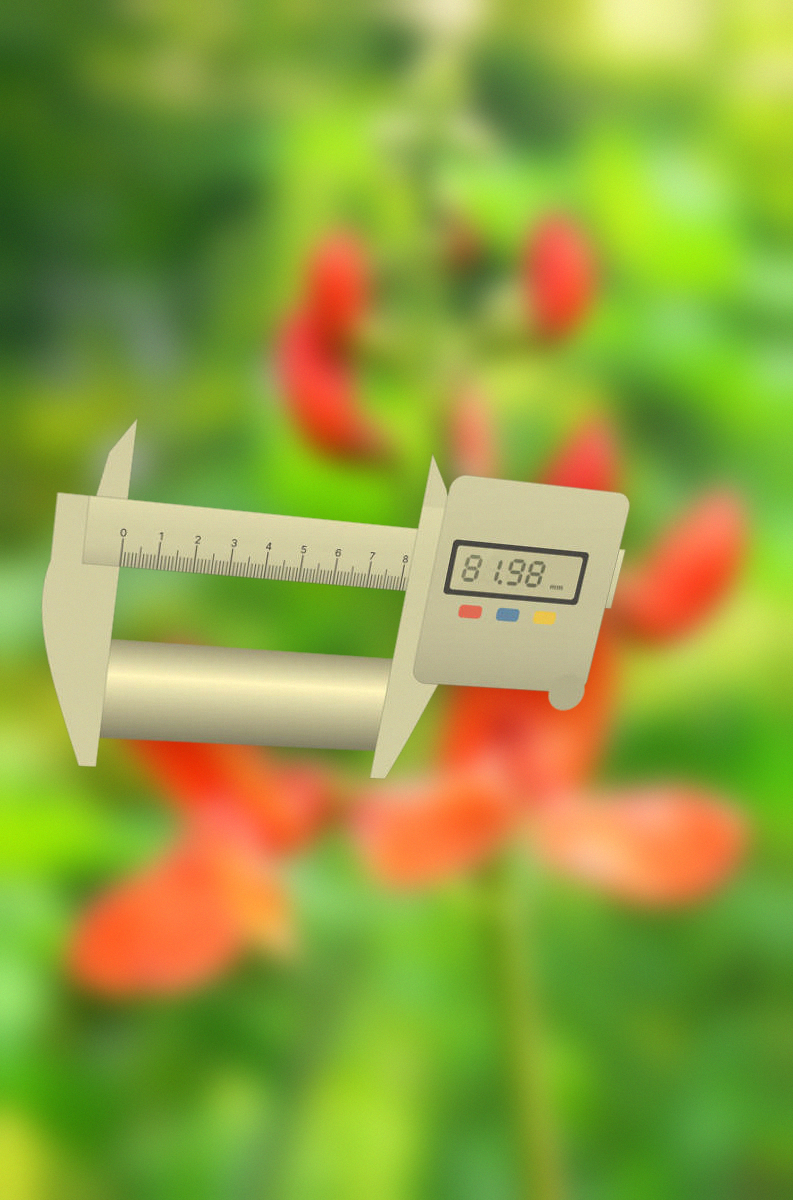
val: mm 81.98
